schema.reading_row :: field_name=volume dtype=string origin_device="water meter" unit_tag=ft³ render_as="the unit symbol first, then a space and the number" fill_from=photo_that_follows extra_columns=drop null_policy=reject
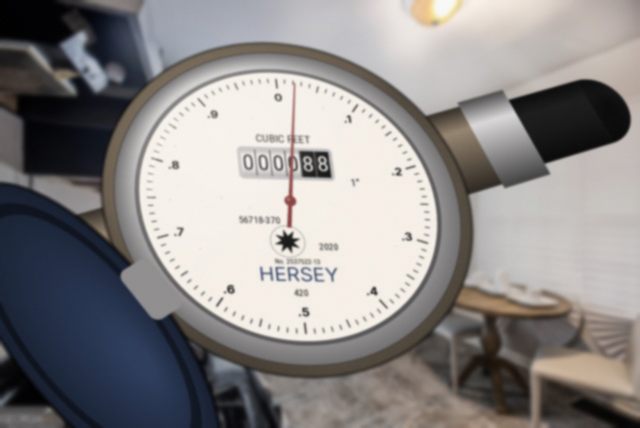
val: ft³ 88.02
